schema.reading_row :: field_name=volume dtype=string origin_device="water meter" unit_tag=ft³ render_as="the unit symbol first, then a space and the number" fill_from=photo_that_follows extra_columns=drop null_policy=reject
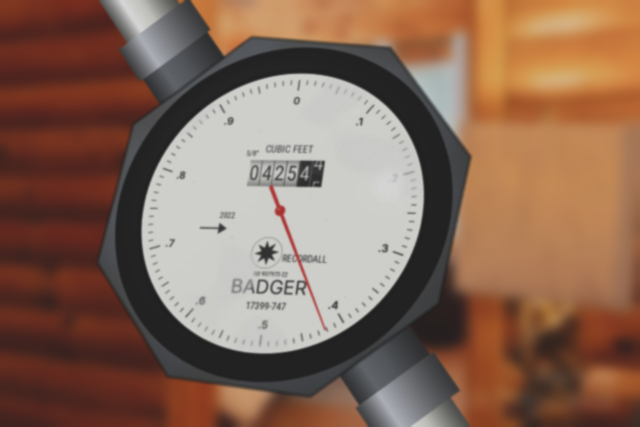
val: ft³ 42544.42
